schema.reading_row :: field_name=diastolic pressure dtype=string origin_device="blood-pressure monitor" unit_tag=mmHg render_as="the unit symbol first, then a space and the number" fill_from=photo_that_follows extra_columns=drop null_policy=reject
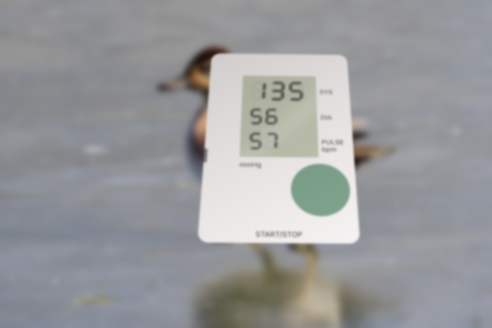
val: mmHg 56
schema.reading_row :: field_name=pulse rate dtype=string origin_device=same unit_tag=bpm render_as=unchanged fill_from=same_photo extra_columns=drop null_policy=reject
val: bpm 57
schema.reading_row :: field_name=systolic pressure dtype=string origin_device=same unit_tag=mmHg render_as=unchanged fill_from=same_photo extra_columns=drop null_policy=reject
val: mmHg 135
